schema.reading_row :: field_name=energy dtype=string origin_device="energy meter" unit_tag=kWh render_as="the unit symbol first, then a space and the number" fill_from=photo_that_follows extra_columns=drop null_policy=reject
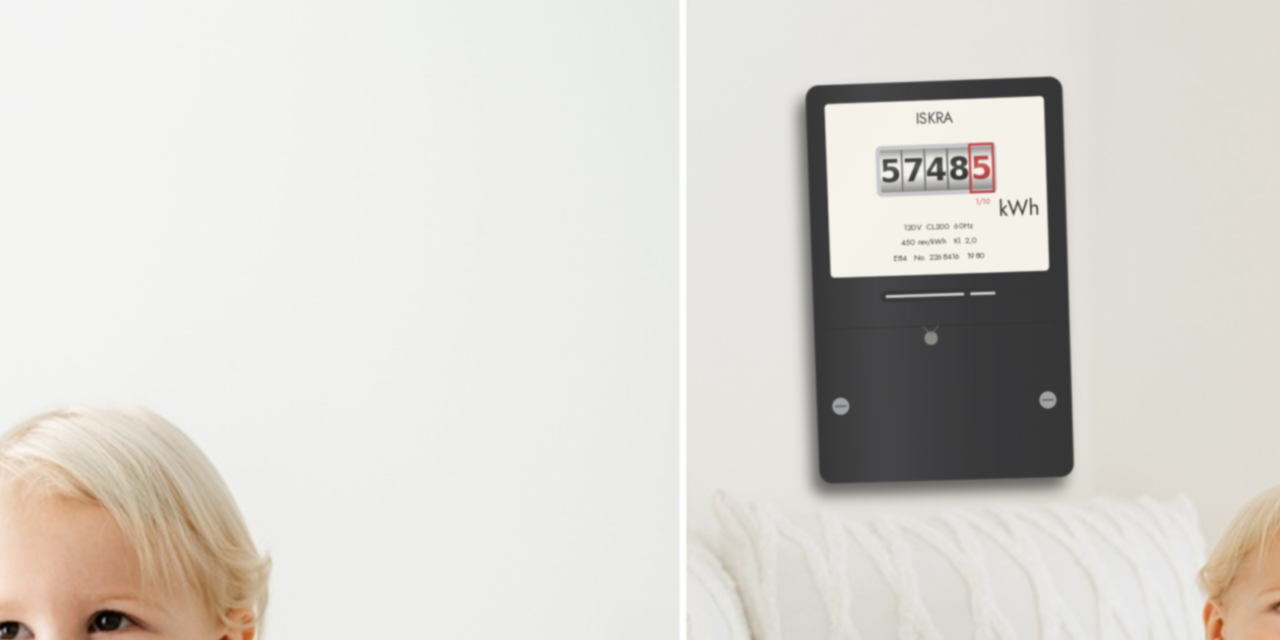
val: kWh 5748.5
